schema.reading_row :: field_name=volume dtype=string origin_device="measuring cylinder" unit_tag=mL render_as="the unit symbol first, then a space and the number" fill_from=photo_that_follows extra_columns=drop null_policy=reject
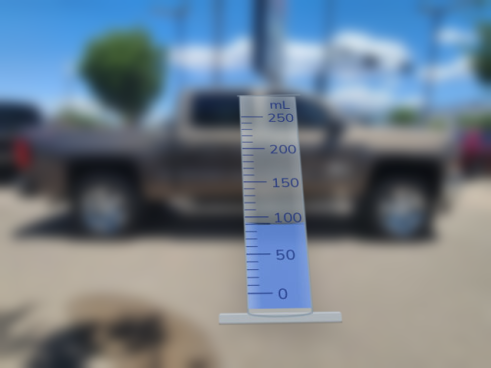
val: mL 90
